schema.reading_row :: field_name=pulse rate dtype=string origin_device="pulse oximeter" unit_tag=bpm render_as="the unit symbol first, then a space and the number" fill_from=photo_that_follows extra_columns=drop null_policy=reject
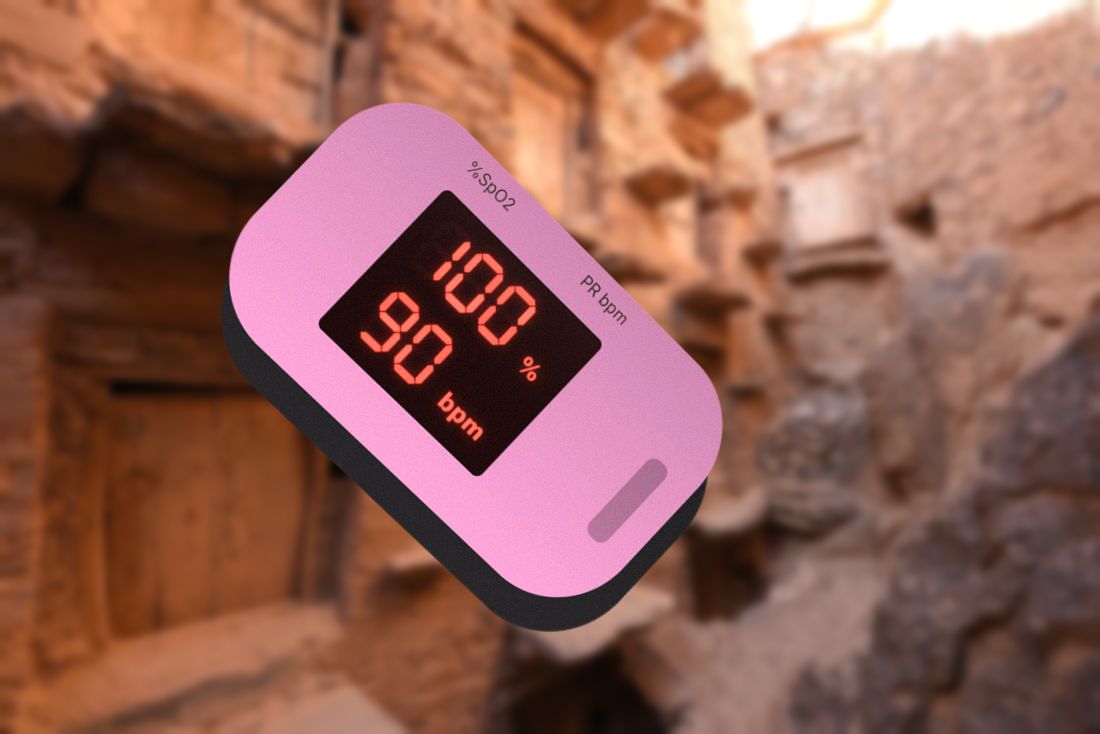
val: bpm 90
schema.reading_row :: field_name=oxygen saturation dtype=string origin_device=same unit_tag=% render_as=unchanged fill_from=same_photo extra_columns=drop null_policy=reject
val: % 100
